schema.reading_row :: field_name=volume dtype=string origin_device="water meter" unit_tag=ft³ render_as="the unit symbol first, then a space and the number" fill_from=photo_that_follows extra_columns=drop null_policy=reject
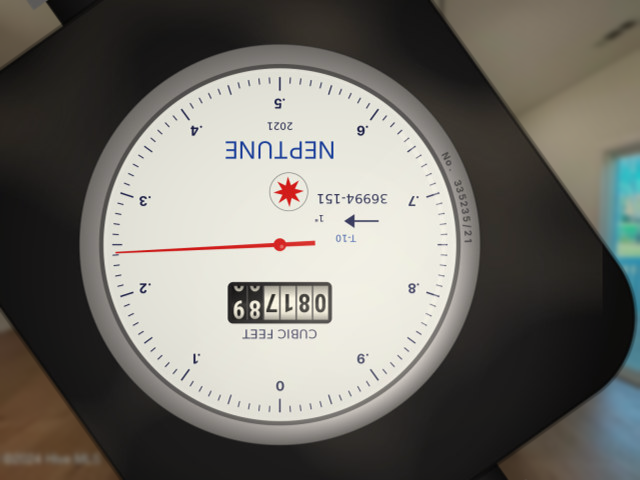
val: ft³ 81789.24
